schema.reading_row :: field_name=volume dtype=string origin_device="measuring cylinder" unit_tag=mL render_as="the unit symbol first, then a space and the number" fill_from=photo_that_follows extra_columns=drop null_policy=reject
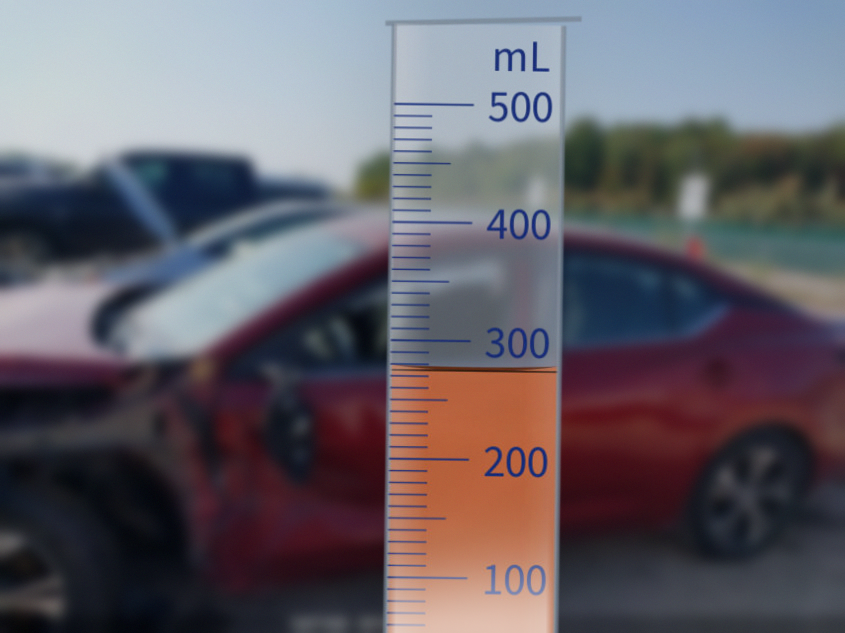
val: mL 275
